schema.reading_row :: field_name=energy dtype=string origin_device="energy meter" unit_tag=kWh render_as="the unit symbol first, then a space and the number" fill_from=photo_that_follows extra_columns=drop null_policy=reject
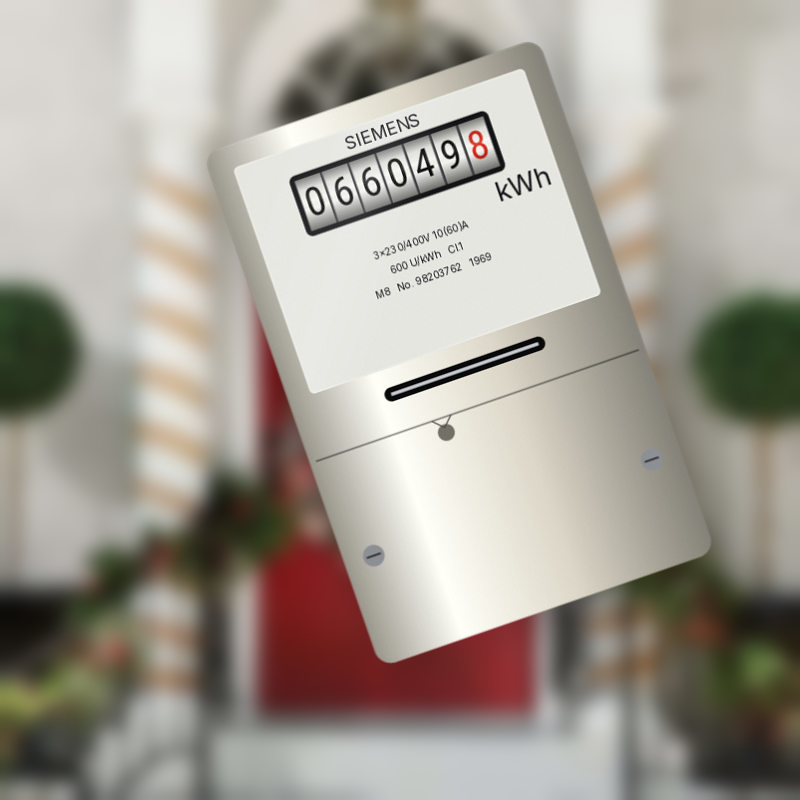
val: kWh 66049.8
